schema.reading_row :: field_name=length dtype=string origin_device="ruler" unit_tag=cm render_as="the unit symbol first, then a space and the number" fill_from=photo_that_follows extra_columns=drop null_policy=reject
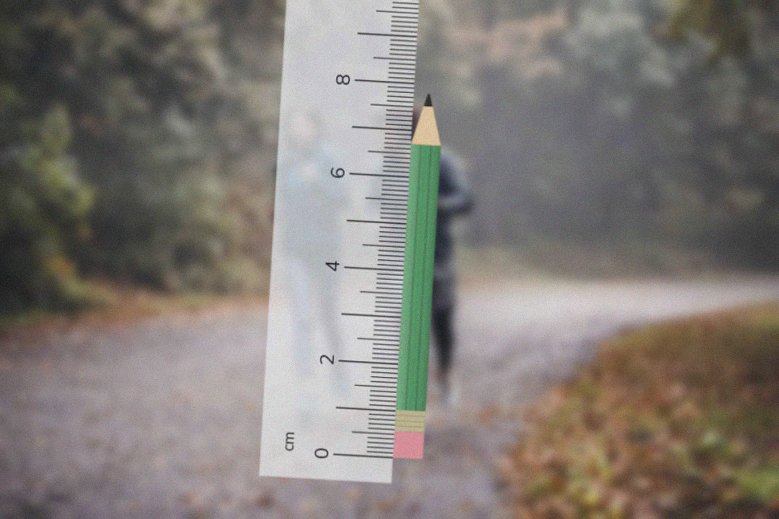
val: cm 7.8
